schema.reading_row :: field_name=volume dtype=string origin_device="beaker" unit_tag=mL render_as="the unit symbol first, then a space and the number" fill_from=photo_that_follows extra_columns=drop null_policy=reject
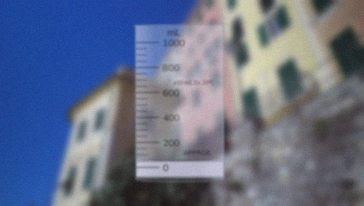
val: mL 50
